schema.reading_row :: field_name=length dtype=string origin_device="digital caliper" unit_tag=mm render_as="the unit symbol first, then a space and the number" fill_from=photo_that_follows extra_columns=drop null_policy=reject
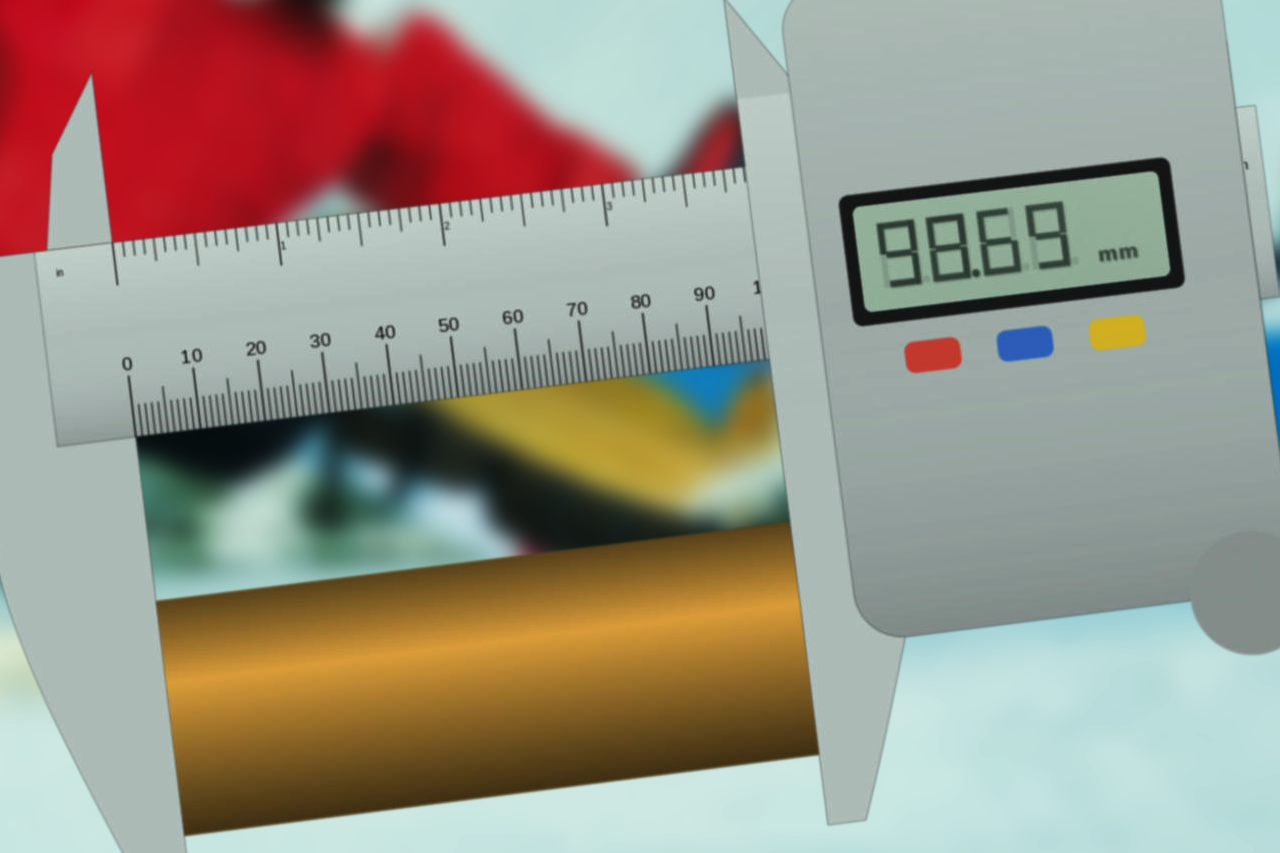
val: mm 98.69
